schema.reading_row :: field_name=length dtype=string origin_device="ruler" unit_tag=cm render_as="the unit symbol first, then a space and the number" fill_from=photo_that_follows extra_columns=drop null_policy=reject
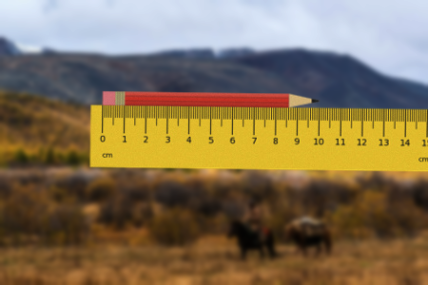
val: cm 10
